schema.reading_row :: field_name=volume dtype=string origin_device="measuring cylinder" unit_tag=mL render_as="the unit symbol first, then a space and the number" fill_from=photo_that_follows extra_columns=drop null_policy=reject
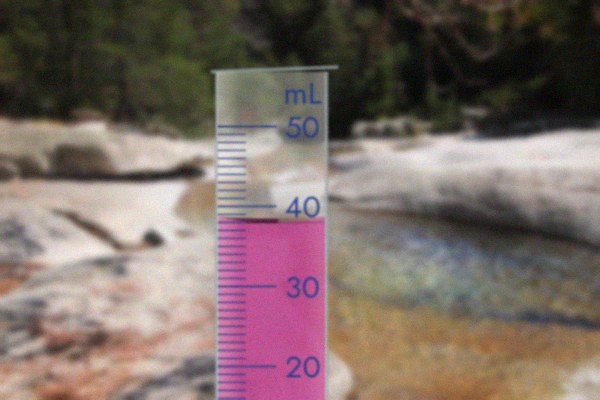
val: mL 38
